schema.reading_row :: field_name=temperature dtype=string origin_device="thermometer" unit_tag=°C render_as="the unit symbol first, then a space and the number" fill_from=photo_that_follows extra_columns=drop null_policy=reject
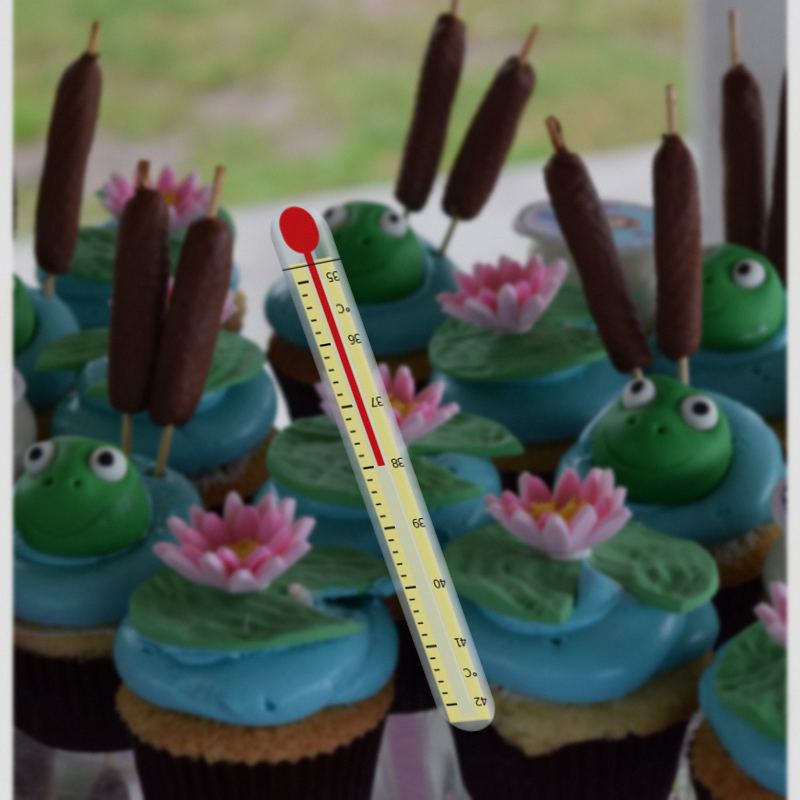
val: °C 38
